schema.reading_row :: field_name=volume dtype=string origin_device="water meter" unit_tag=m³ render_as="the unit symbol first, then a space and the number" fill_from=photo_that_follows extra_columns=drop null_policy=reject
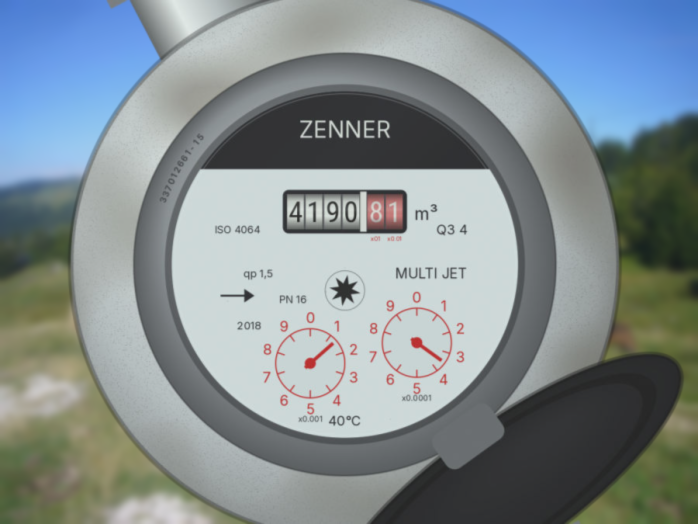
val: m³ 4190.8113
